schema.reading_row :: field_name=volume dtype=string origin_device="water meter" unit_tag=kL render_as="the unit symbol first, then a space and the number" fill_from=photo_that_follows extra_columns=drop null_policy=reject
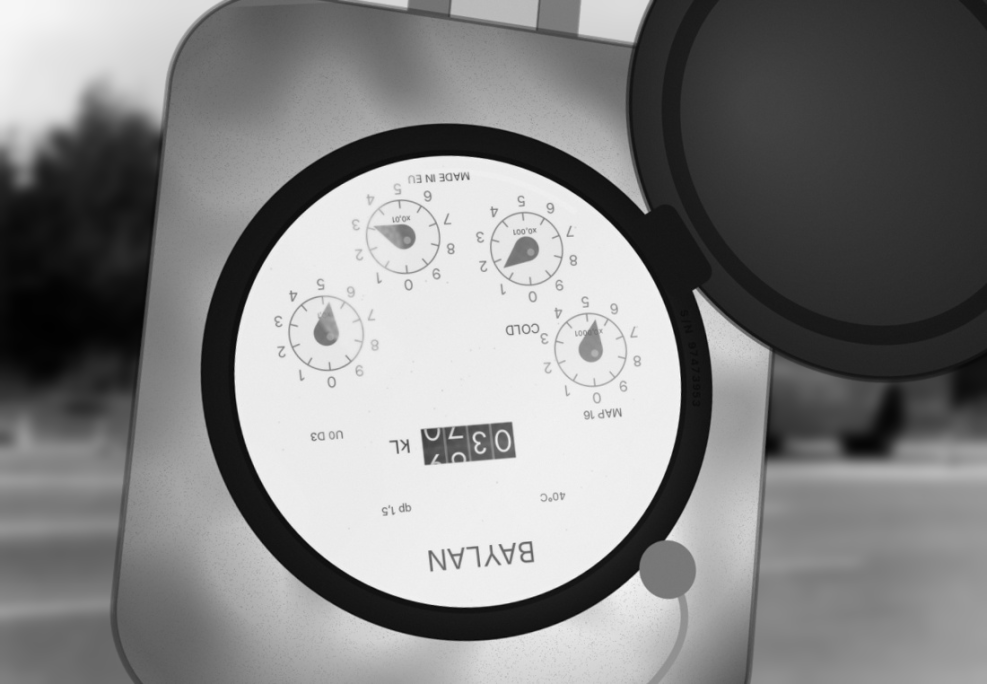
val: kL 369.5315
